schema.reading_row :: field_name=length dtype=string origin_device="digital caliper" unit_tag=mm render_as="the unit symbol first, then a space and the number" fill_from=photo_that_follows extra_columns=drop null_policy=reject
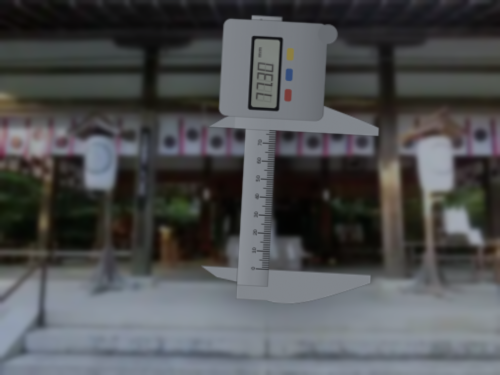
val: mm 77.30
